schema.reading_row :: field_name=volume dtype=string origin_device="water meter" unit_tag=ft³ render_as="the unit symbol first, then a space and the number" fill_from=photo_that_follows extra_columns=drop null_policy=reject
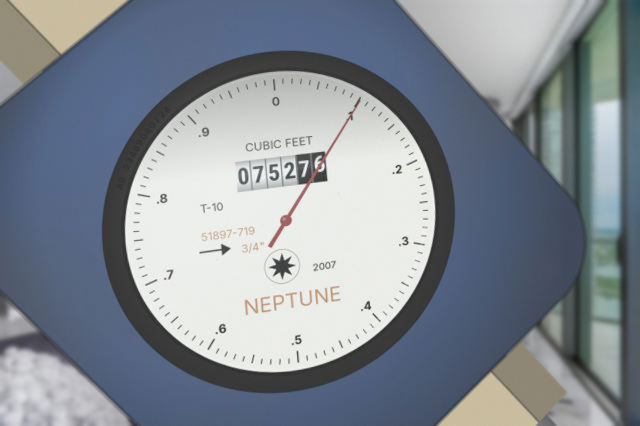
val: ft³ 75276.10
